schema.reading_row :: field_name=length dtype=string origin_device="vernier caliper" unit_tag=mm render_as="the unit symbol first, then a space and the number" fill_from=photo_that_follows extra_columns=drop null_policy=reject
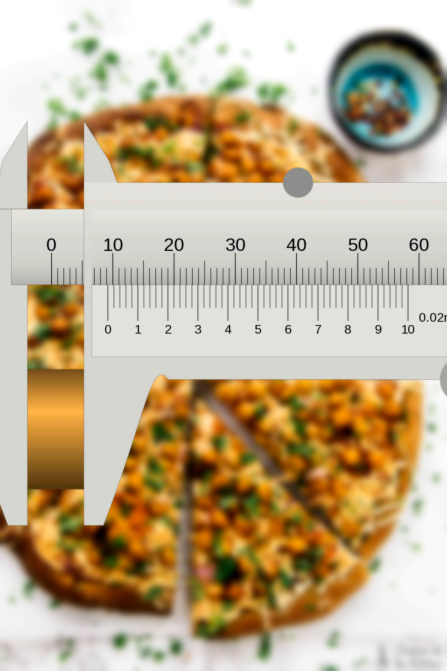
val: mm 9.2
